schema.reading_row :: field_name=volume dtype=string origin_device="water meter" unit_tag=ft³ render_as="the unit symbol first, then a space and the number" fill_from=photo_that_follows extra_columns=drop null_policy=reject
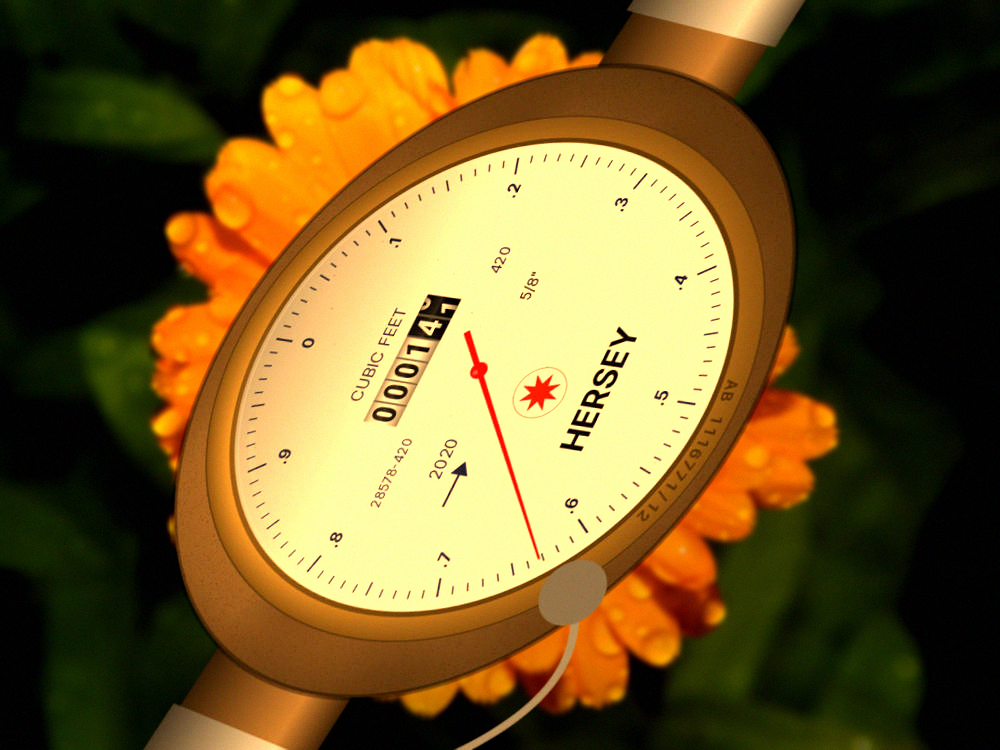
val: ft³ 140.63
